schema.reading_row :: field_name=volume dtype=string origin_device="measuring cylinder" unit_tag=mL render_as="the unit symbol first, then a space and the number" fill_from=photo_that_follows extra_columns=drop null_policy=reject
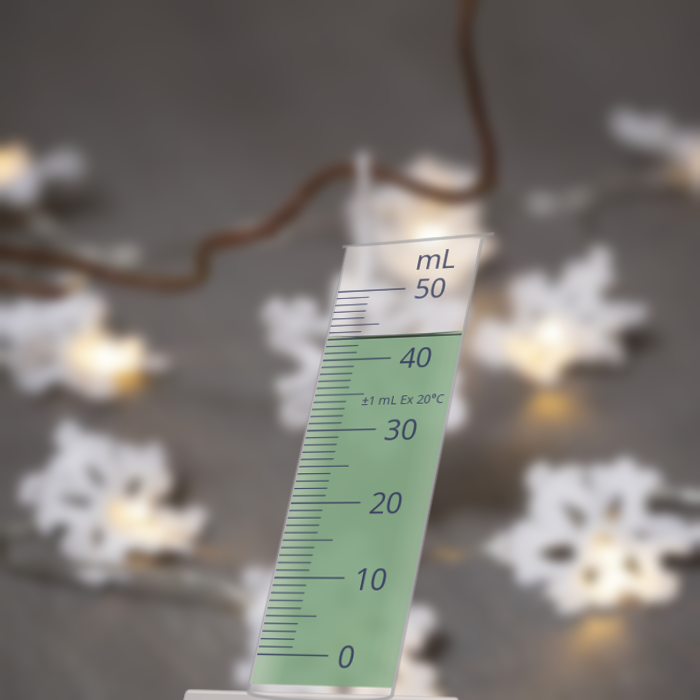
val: mL 43
